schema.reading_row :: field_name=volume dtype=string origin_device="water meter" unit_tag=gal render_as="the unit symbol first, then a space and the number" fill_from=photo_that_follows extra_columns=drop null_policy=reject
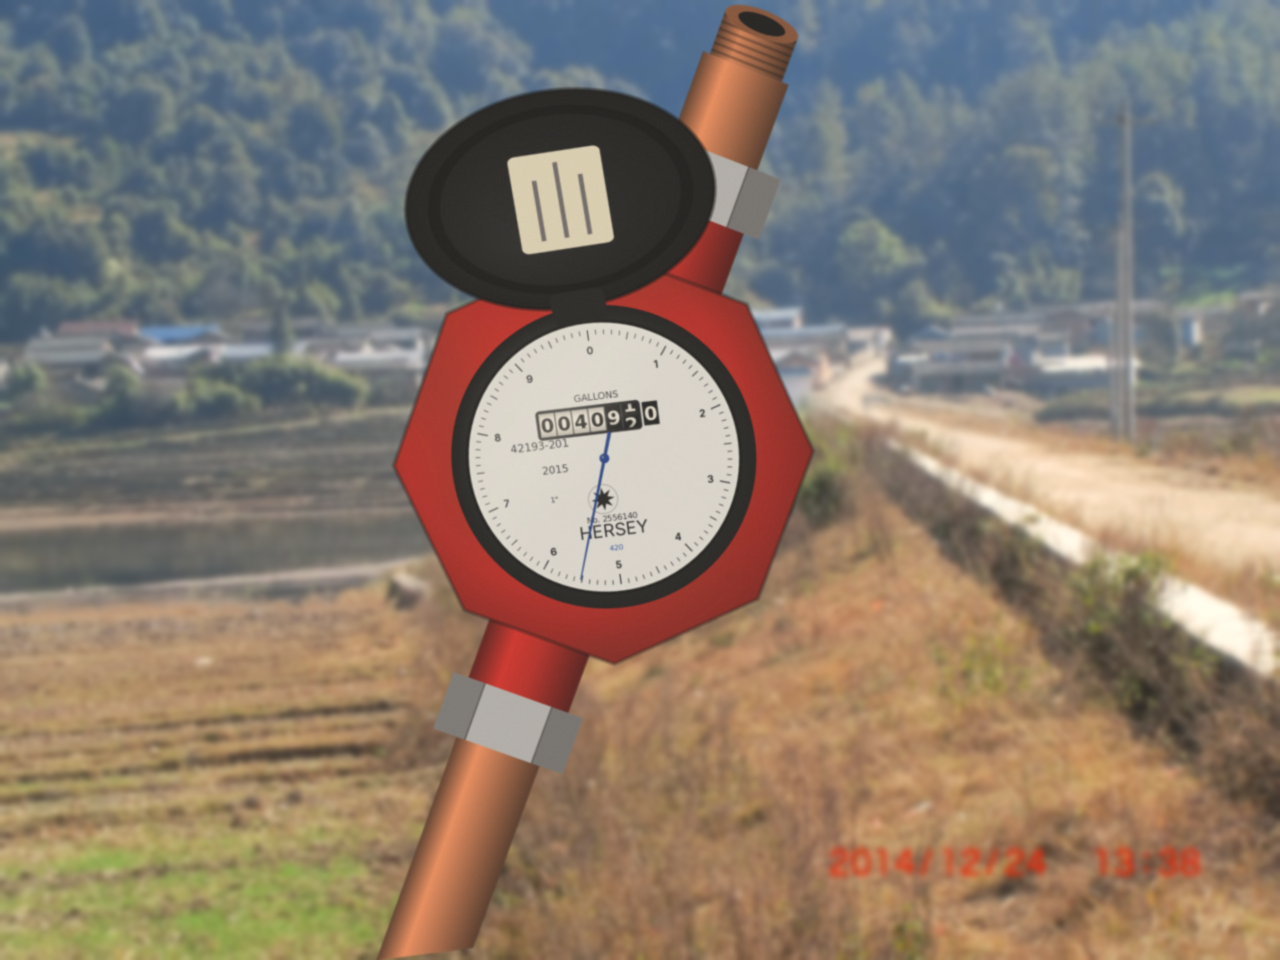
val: gal 40915.5
